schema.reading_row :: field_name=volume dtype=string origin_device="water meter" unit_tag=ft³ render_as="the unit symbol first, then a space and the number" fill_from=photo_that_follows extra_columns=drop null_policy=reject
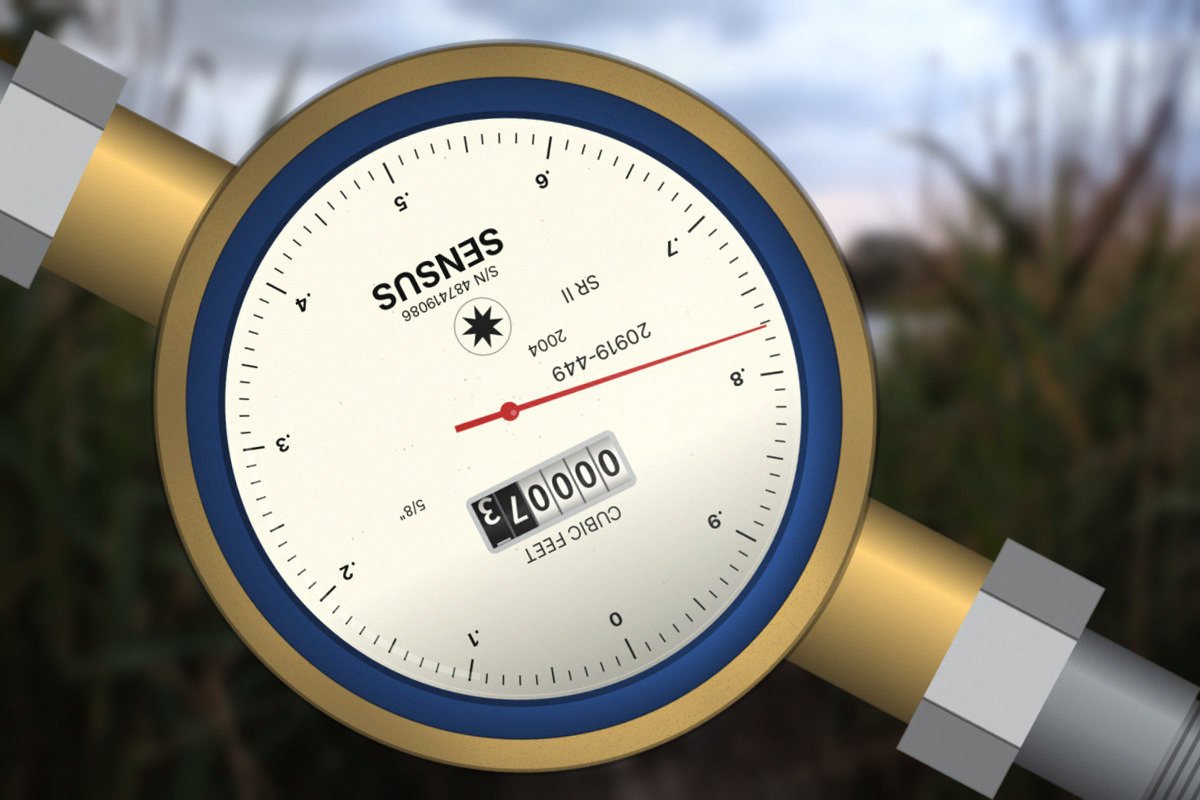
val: ft³ 72.77
